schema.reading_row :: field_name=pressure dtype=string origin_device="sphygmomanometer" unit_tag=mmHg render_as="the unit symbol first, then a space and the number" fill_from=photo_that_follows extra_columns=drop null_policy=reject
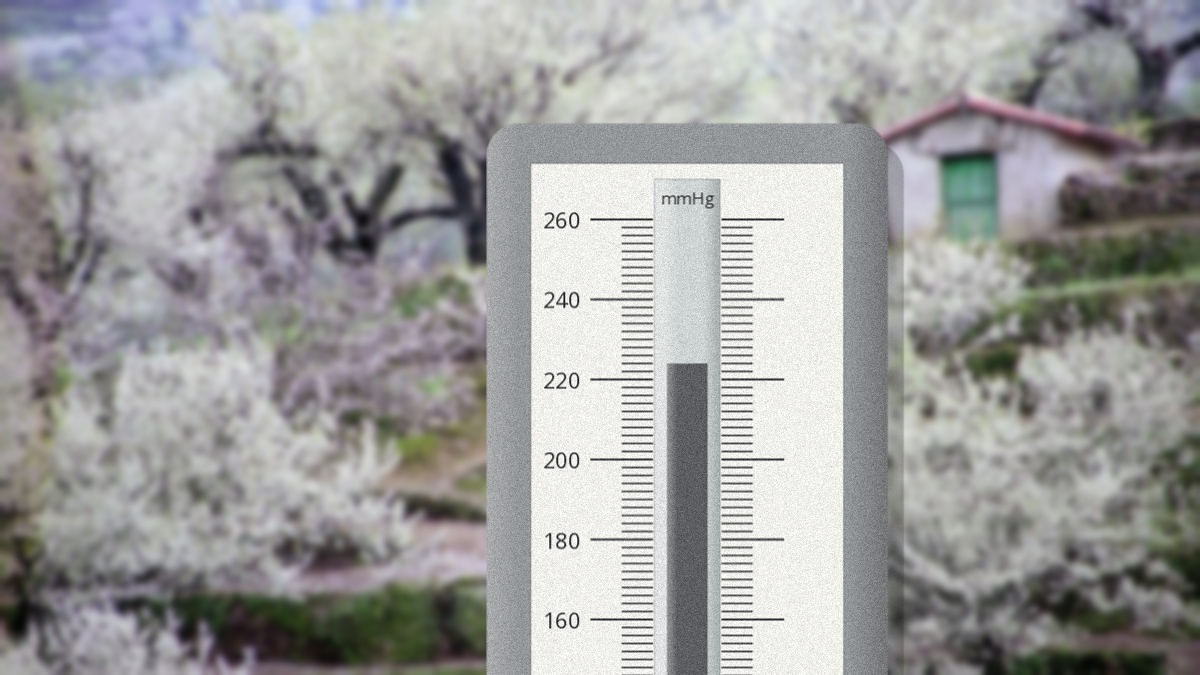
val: mmHg 224
